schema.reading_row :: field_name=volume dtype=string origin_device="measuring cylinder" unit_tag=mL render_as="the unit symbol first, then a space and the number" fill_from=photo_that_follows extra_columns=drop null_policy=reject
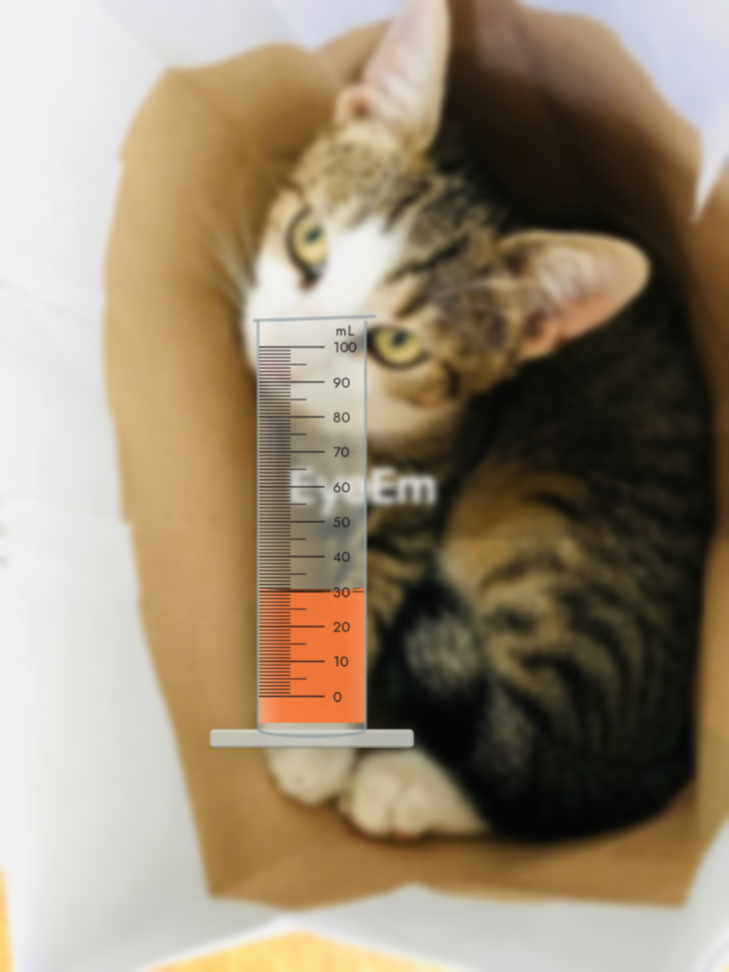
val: mL 30
